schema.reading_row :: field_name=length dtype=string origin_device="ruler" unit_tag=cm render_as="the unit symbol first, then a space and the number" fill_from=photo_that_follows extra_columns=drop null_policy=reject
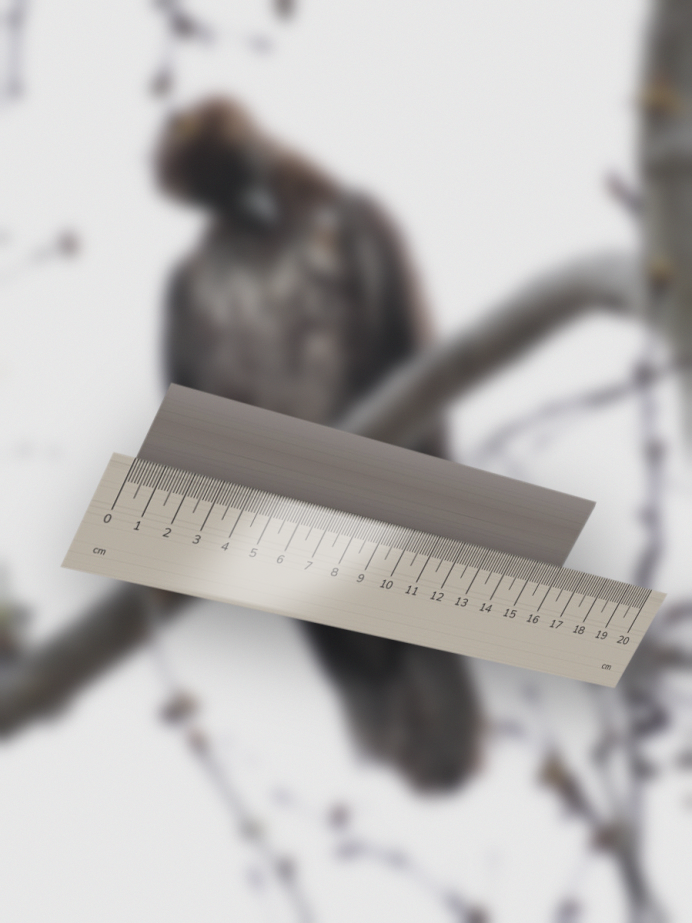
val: cm 16
